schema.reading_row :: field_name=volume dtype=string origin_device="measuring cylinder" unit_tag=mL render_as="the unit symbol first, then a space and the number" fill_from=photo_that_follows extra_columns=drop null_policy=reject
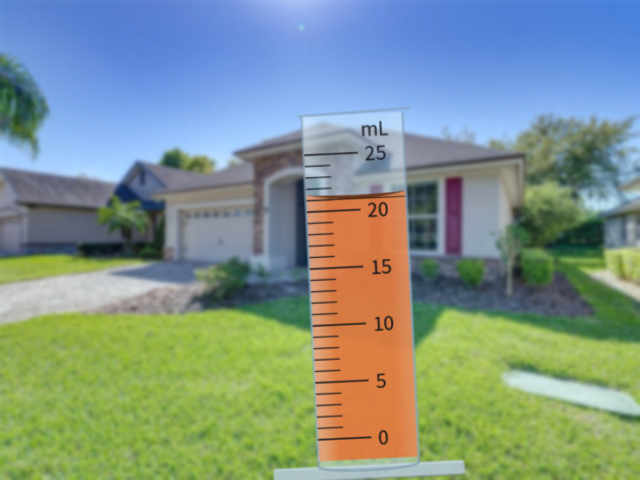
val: mL 21
